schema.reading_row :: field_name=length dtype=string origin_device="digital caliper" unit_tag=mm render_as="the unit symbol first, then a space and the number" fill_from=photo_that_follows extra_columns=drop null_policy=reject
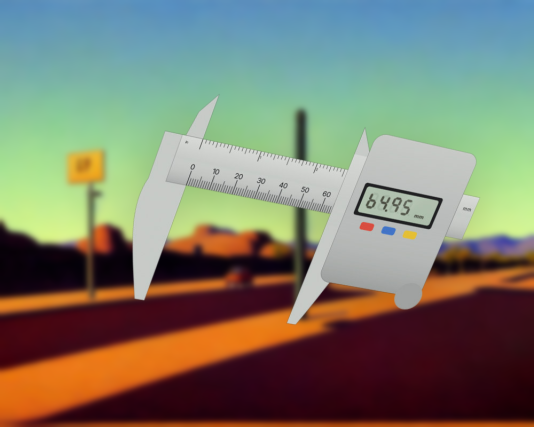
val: mm 64.95
